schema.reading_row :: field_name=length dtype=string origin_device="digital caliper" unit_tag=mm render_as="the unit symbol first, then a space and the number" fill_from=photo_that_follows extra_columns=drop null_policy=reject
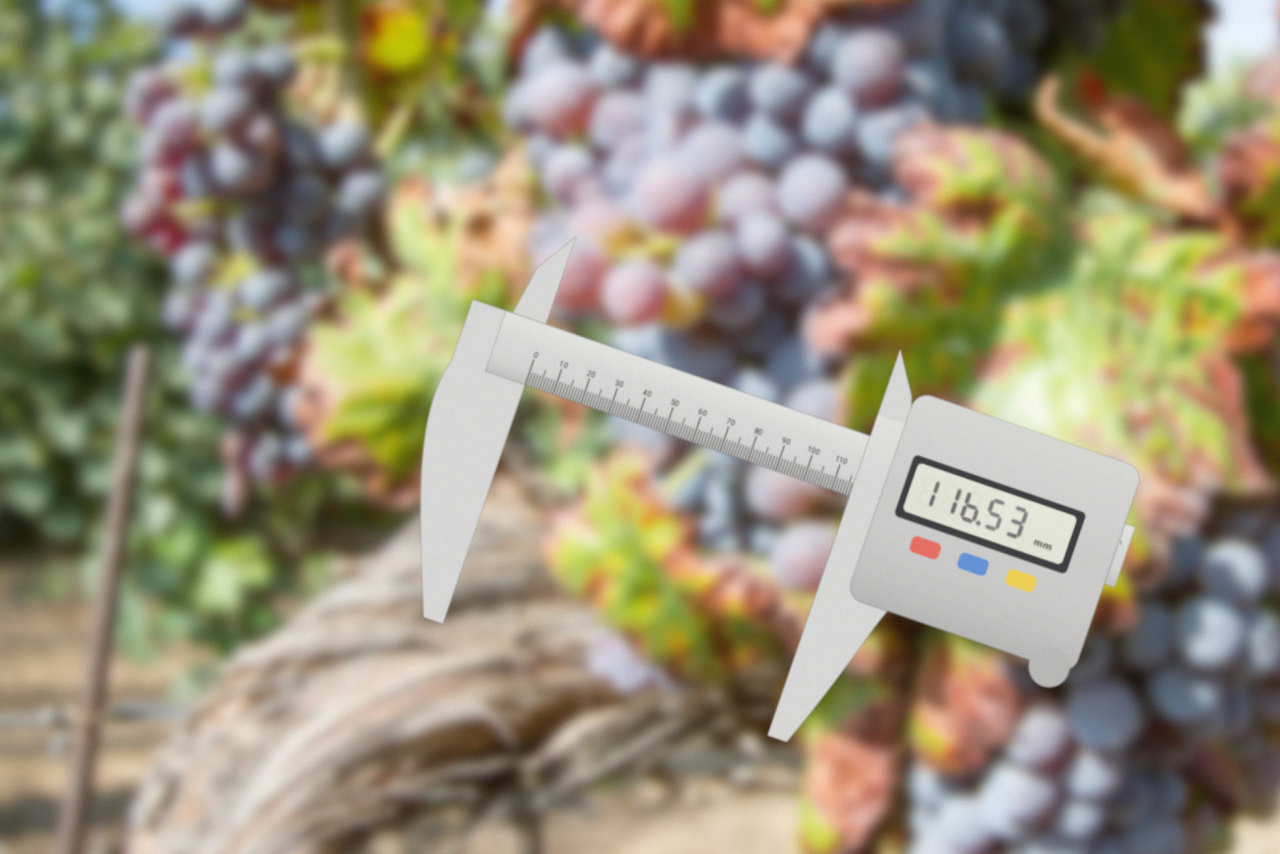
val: mm 116.53
